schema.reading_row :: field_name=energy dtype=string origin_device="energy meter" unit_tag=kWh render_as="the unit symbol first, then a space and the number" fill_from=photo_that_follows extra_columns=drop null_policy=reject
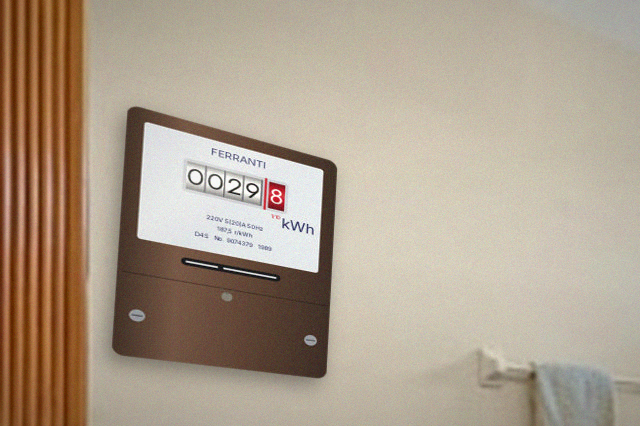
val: kWh 29.8
